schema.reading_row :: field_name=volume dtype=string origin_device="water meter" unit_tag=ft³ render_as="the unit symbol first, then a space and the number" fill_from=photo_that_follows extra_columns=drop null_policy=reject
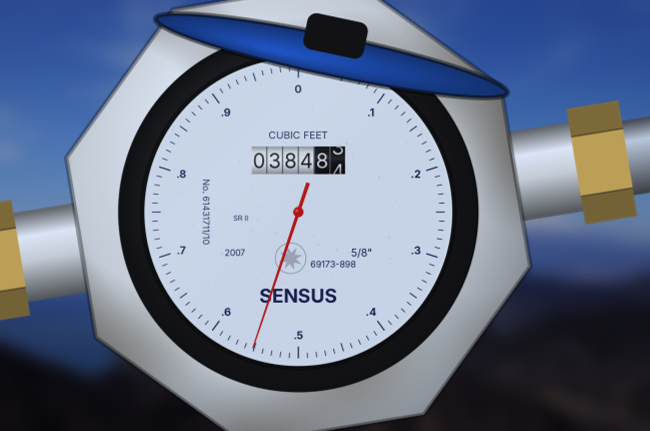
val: ft³ 38483.55
